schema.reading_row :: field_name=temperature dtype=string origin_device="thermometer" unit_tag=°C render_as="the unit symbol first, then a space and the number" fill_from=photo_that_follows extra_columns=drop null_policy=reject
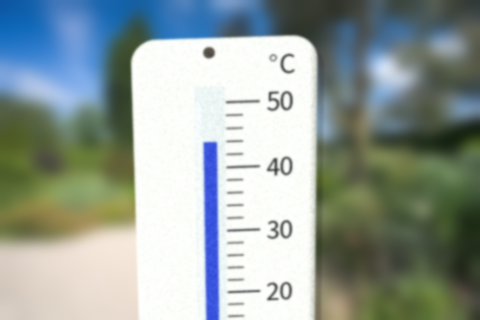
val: °C 44
